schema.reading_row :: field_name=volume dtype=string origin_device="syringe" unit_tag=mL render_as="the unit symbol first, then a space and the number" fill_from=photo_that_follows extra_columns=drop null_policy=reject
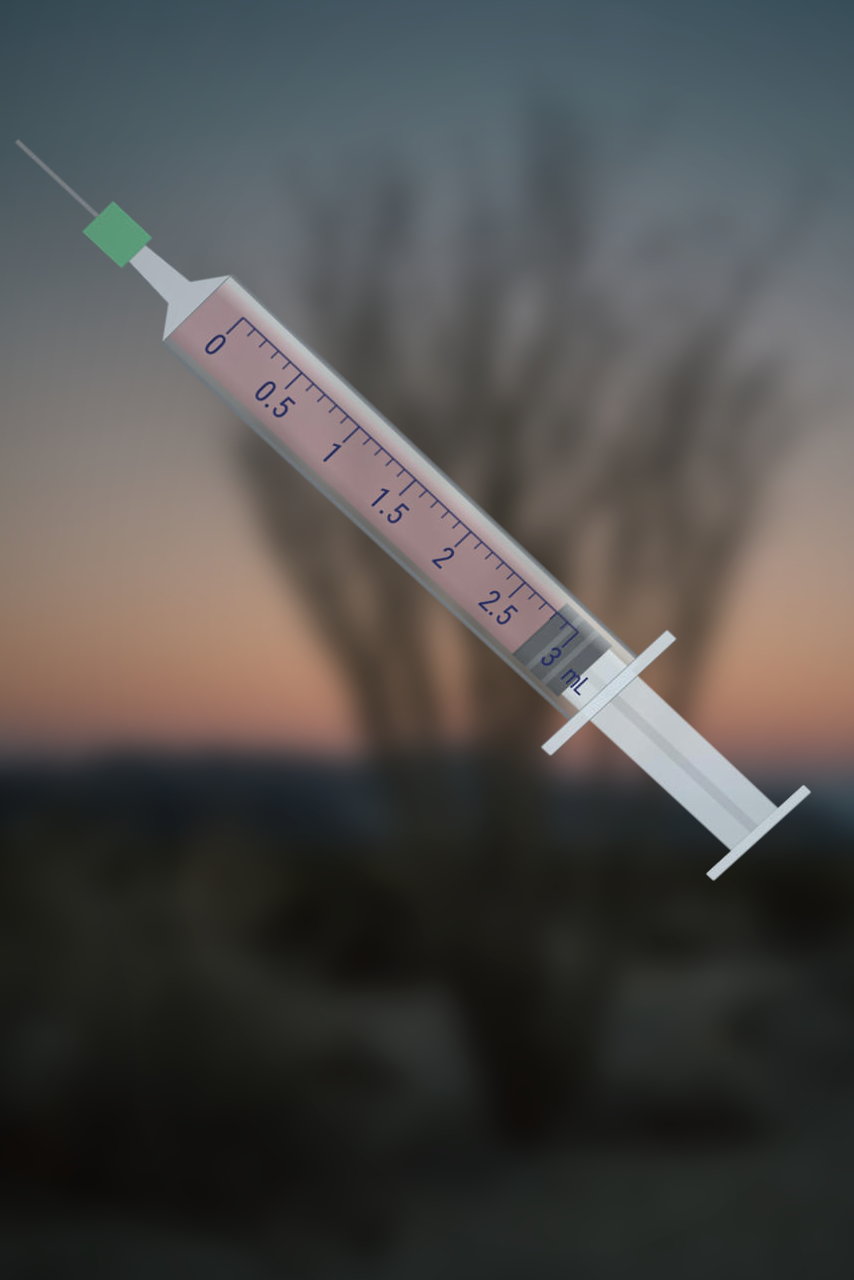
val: mL 2.8
